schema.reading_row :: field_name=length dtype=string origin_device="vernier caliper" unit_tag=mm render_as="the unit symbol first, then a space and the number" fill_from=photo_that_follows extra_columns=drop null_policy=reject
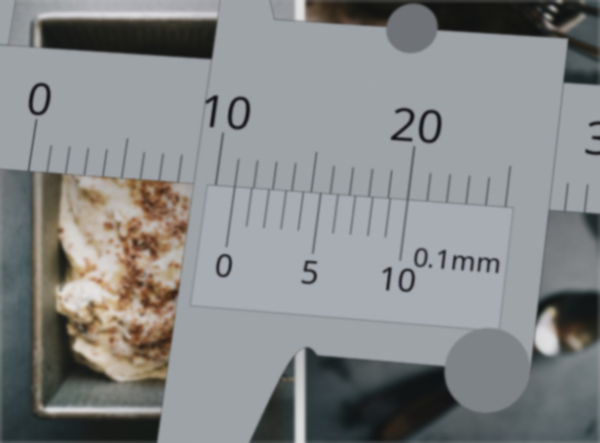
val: mm 11.0
